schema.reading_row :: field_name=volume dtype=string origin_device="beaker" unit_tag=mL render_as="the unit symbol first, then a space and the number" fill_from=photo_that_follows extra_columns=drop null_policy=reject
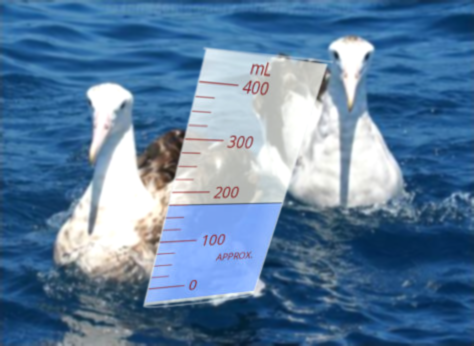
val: mL 175
